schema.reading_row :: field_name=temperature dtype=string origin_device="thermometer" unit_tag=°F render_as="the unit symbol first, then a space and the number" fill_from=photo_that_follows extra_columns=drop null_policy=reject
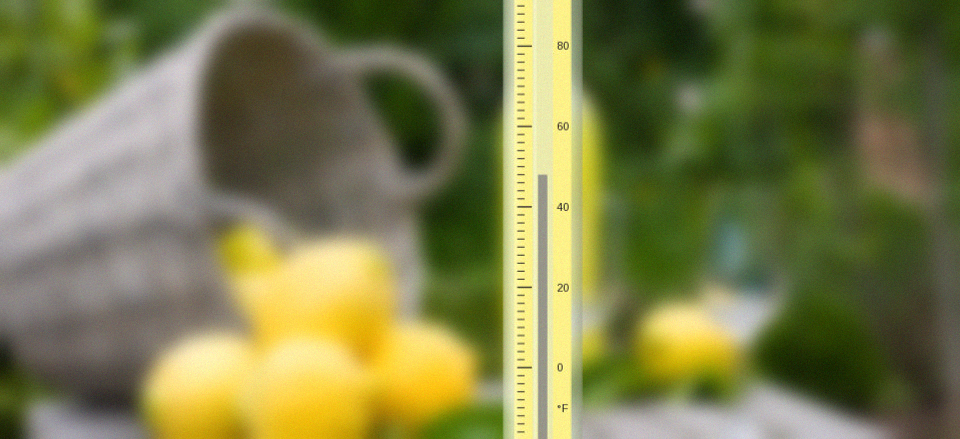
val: °F 48
